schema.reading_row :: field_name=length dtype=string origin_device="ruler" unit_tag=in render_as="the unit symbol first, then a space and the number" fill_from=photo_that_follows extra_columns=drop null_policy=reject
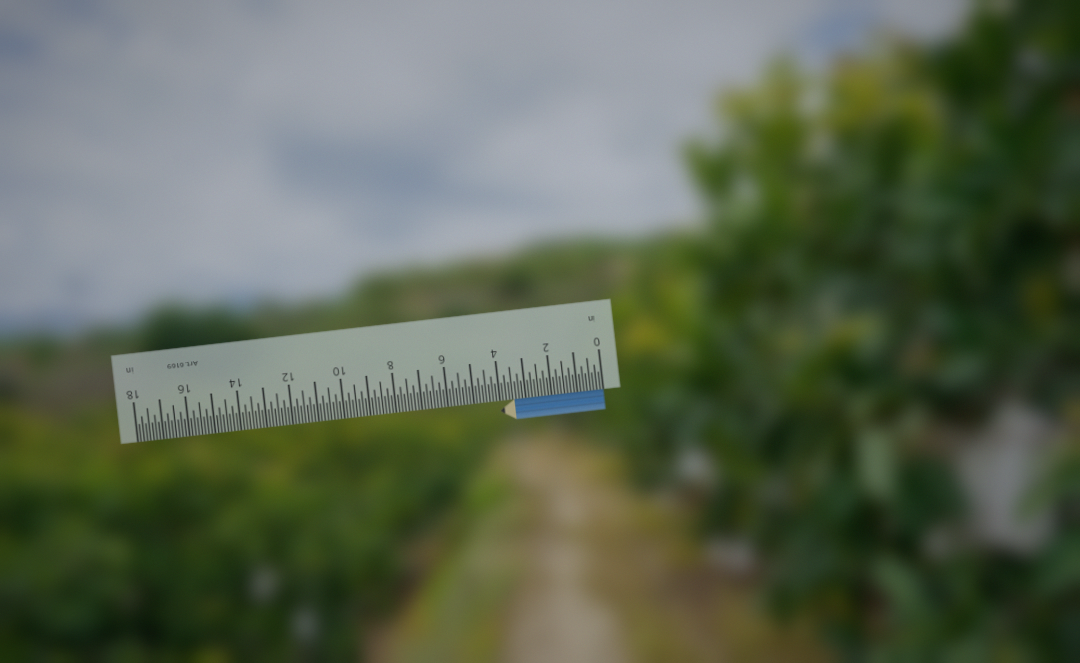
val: in 4
